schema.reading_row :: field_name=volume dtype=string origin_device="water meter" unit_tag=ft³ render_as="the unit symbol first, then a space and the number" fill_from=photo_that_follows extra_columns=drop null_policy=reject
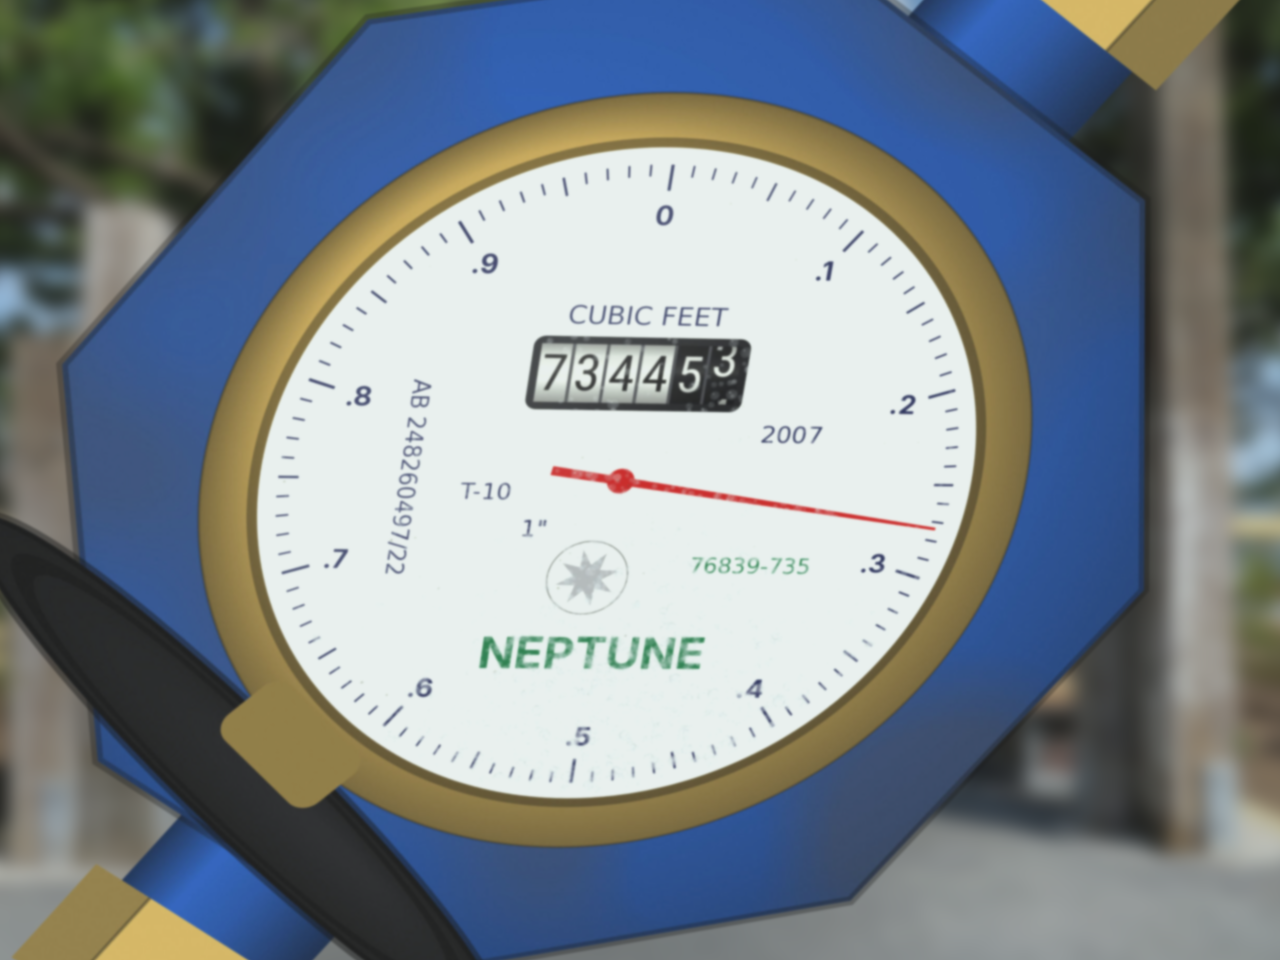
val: ft³ 734453.27
